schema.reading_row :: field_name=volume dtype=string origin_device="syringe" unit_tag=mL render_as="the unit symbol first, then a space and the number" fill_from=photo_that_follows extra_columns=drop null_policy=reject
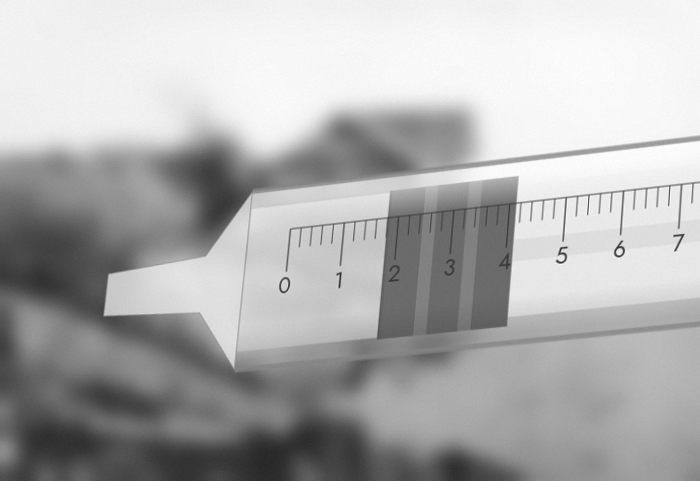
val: mL 1.8
